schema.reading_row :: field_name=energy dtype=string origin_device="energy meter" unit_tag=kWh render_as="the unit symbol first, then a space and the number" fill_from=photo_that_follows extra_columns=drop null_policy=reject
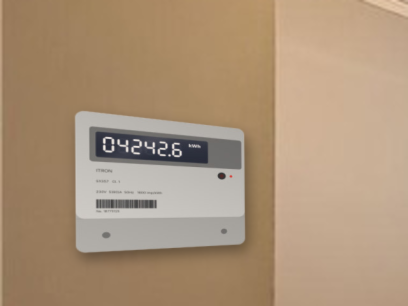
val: kWh 4242.6
